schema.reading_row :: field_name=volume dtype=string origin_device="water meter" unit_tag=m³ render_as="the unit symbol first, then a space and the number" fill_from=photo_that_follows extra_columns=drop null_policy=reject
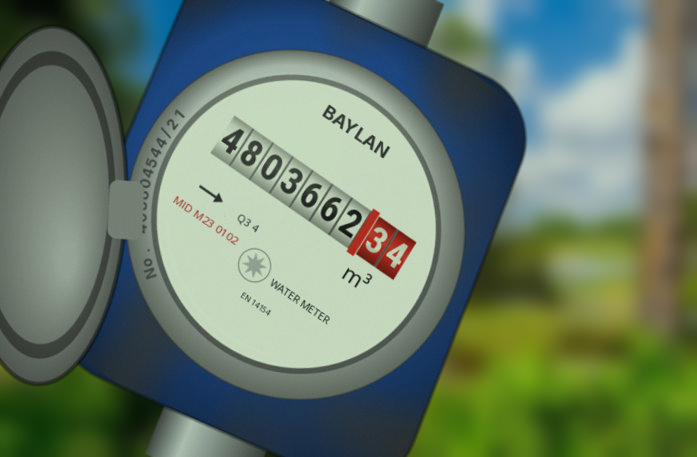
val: m³ 4803662.34
